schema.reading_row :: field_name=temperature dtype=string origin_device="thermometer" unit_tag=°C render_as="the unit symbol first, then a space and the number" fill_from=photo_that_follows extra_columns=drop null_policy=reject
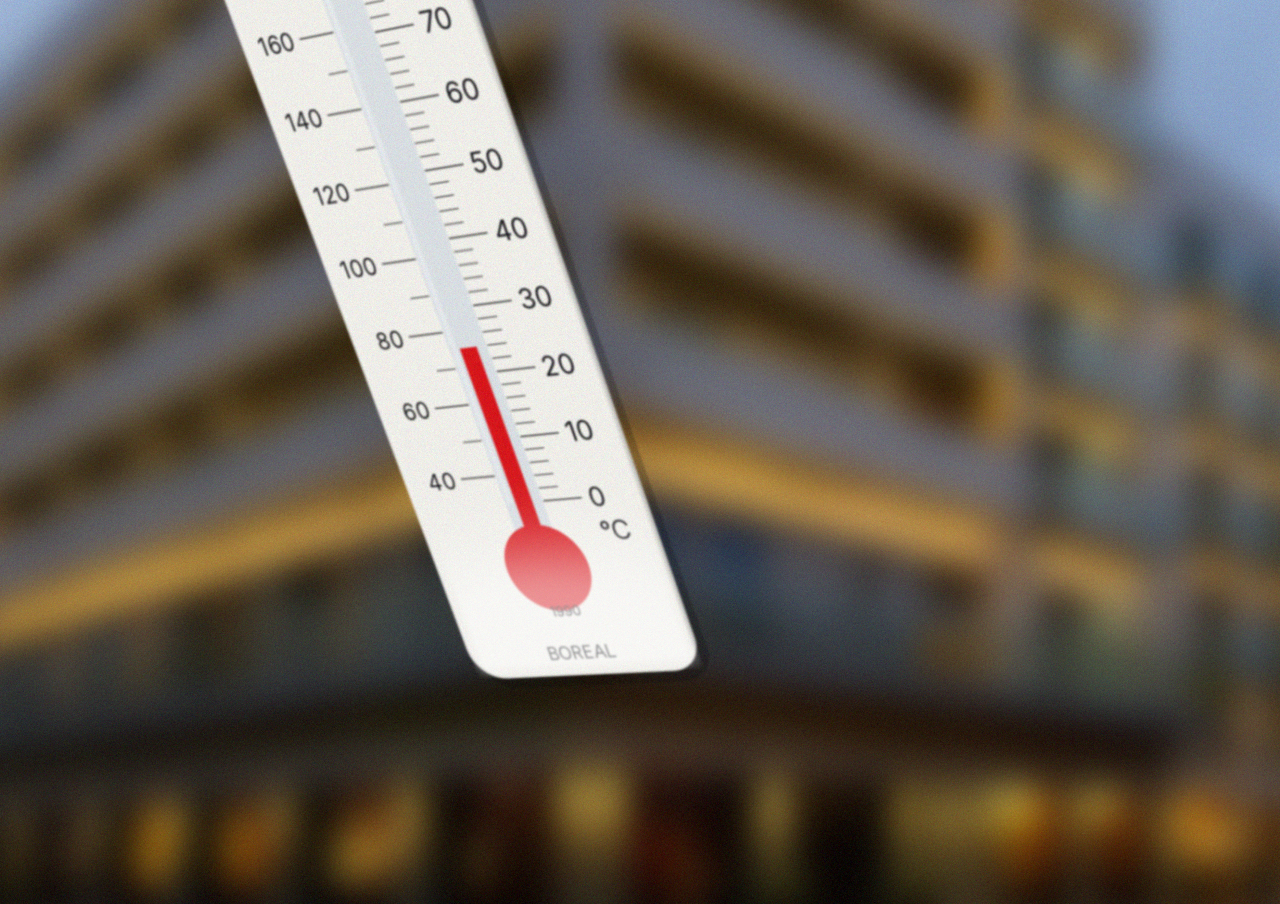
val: °C 24
